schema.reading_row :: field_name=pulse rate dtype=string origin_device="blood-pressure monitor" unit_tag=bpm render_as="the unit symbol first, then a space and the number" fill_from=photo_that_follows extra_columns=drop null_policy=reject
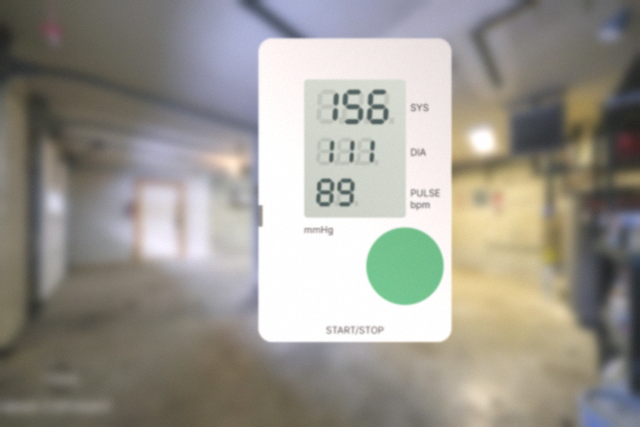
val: bpm 89
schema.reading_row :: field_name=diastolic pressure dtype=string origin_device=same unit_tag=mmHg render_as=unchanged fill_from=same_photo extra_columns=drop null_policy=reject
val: mmHg 111
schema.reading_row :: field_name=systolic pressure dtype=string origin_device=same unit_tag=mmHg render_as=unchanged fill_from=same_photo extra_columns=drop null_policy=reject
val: mmHg 156
